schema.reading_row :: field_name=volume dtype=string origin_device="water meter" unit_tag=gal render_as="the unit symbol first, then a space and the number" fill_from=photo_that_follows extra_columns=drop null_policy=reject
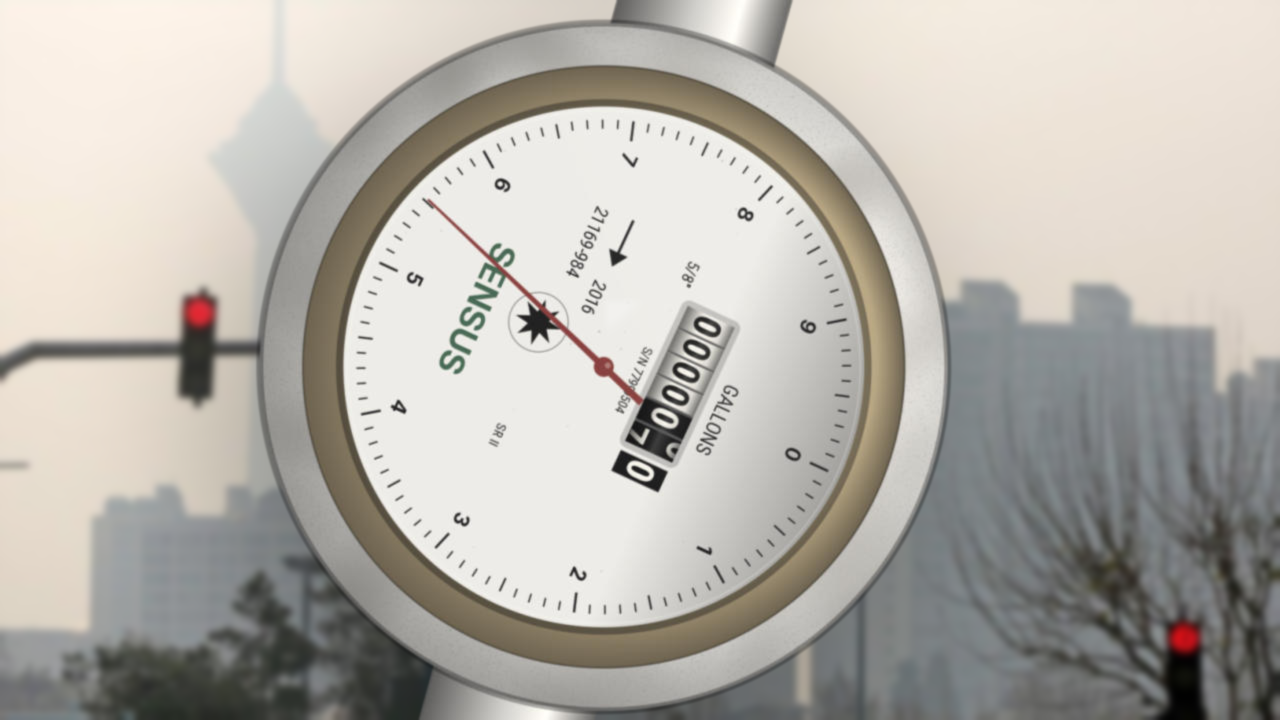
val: gal 65.5
